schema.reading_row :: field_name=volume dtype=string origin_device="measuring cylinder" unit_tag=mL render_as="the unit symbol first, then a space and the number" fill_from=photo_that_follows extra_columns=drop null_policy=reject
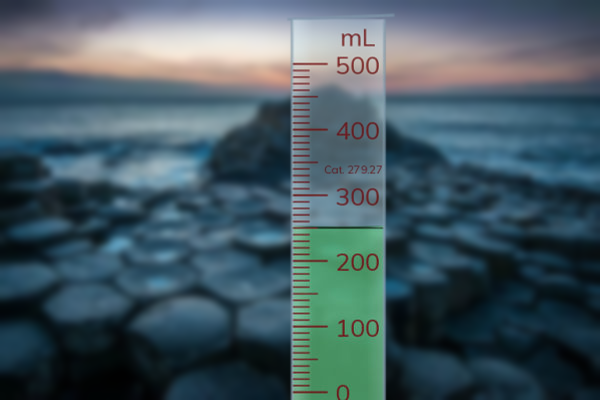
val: mL 250
